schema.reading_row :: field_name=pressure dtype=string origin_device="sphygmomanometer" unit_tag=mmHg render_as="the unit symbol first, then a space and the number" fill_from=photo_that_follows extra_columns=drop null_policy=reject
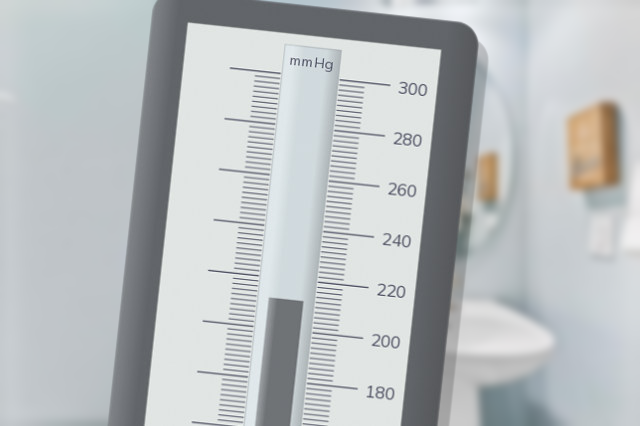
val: mmHg 212
